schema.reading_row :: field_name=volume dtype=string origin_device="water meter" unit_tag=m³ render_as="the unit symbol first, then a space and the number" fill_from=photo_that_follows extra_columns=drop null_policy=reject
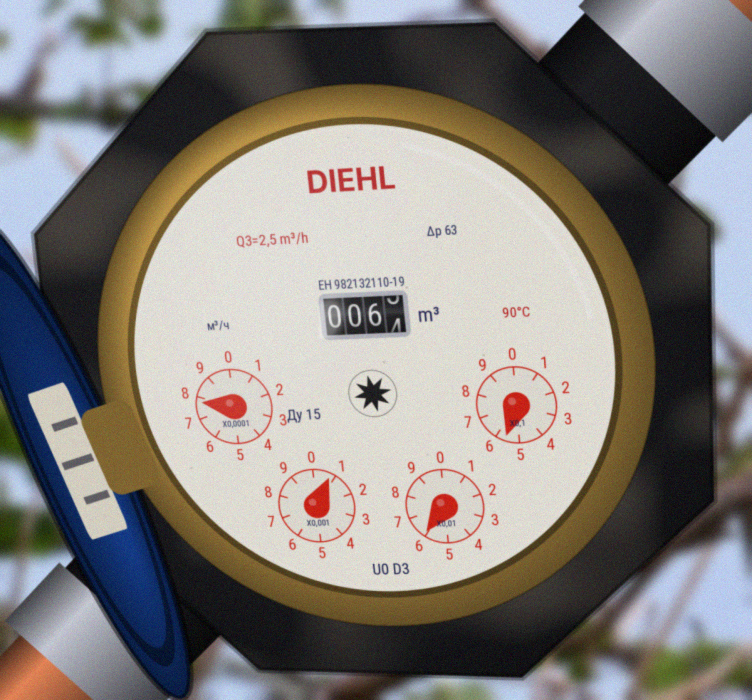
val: m³ 63.5607
